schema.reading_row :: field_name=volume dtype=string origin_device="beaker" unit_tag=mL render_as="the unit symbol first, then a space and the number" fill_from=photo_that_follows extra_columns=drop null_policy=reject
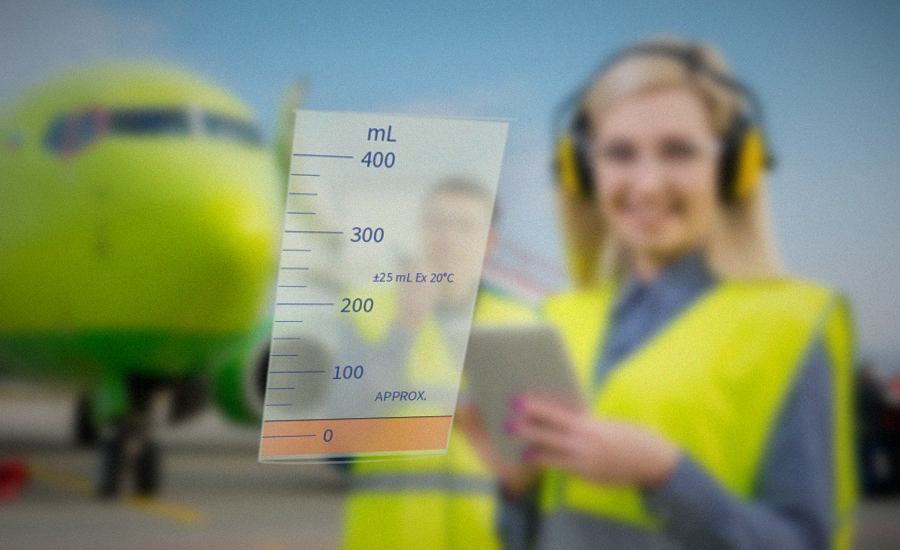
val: mL 25
